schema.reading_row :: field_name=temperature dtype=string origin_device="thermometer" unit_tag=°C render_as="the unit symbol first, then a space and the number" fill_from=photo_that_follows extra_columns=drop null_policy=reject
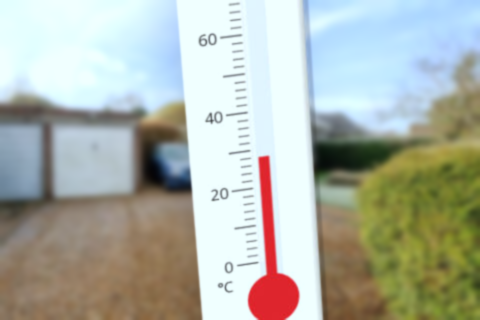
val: °C 28
